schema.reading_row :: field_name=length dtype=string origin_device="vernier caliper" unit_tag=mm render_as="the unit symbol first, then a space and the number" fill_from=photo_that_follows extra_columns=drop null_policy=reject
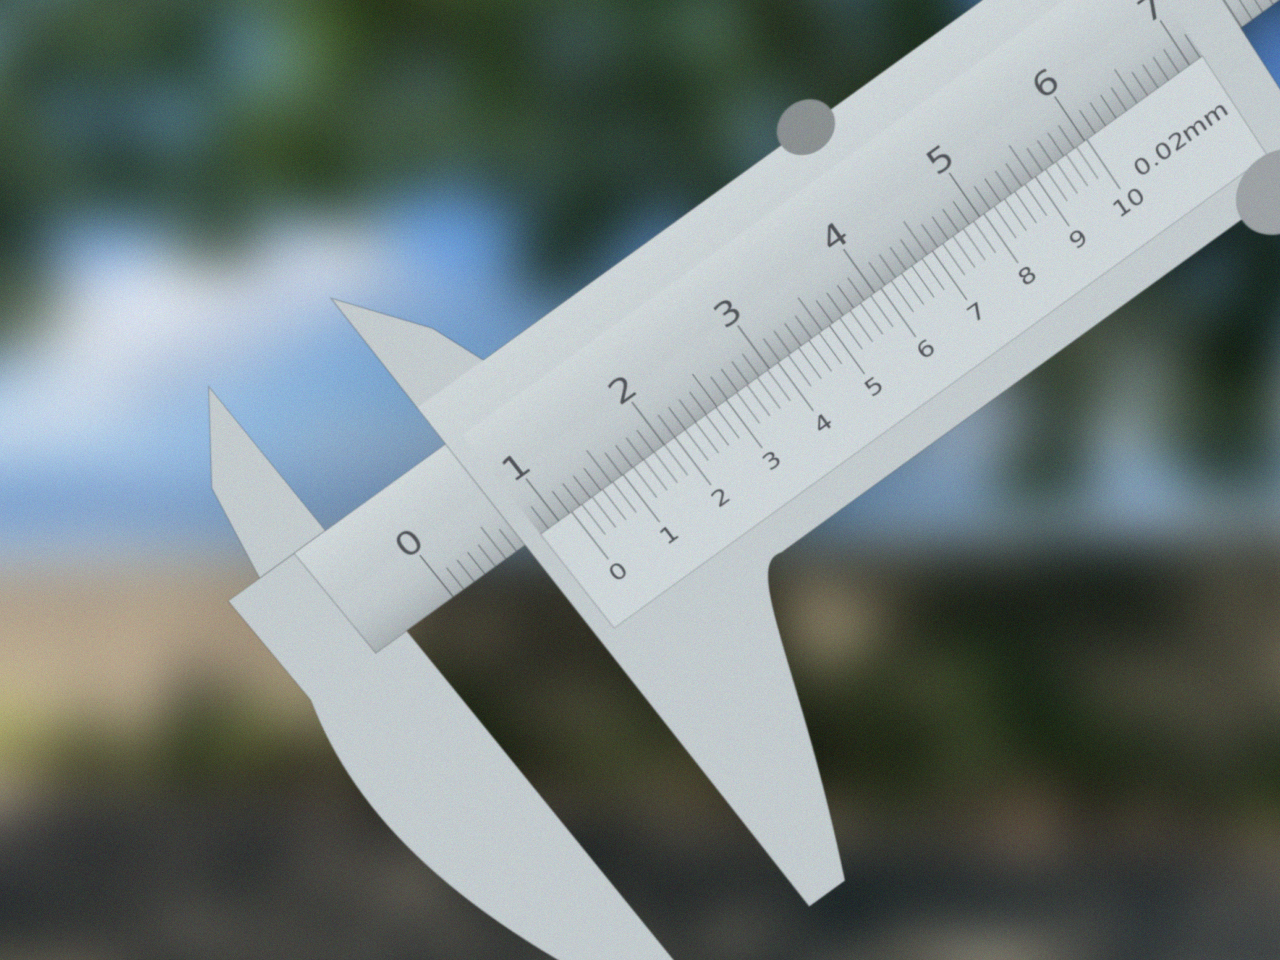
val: mm 11.2
